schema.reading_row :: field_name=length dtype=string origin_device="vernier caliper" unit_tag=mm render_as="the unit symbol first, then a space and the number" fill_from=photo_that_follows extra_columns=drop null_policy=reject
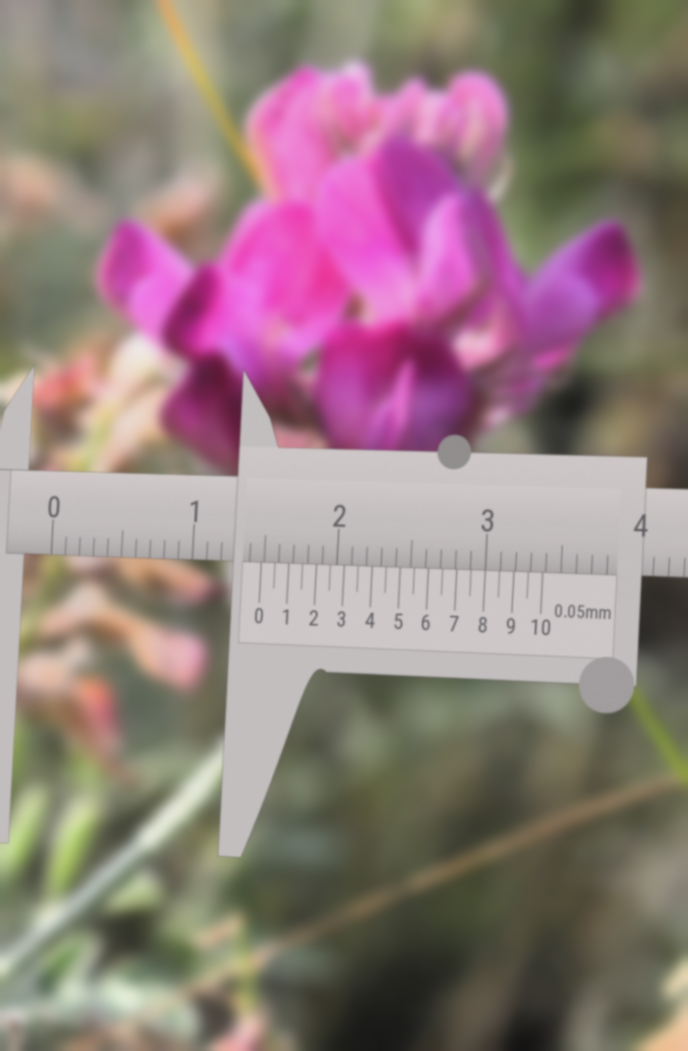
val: mm 14.8
